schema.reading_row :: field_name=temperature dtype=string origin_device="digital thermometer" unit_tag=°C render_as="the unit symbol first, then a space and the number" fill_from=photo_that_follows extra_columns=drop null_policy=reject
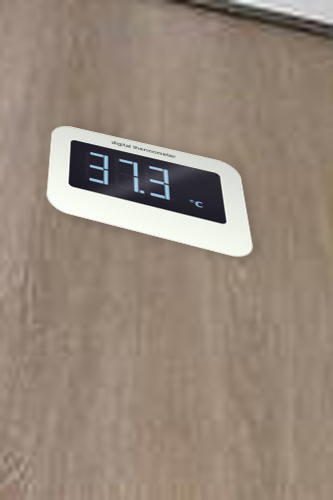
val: °C 37.3
